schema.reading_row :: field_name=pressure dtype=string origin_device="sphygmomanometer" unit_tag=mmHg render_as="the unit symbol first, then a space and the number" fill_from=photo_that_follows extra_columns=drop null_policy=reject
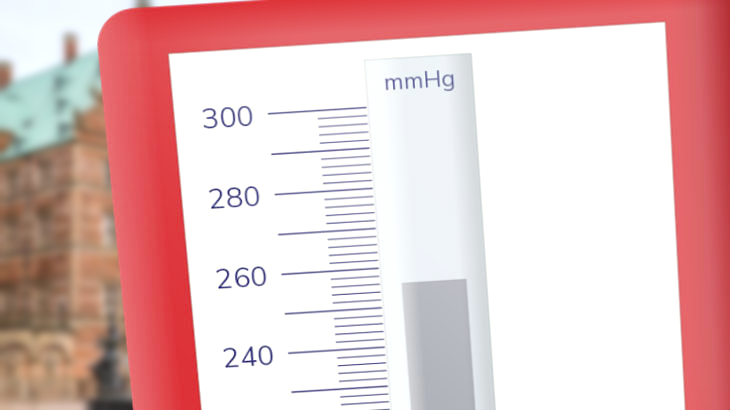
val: mmHg 256
